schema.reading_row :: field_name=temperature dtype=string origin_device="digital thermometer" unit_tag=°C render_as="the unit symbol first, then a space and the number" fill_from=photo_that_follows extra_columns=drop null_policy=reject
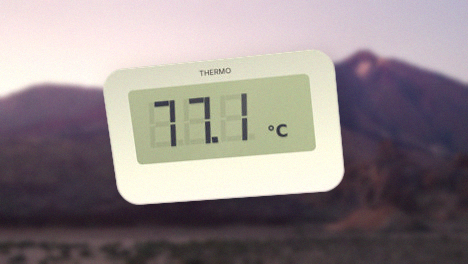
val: °C 77.1
